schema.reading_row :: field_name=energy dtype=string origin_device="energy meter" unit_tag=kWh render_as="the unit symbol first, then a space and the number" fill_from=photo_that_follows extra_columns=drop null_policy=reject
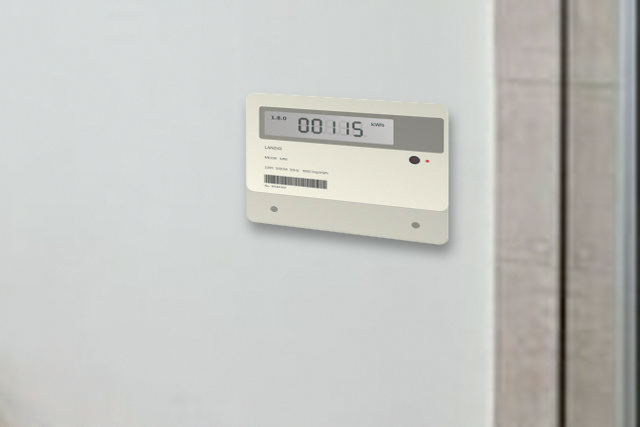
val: kWh 115
